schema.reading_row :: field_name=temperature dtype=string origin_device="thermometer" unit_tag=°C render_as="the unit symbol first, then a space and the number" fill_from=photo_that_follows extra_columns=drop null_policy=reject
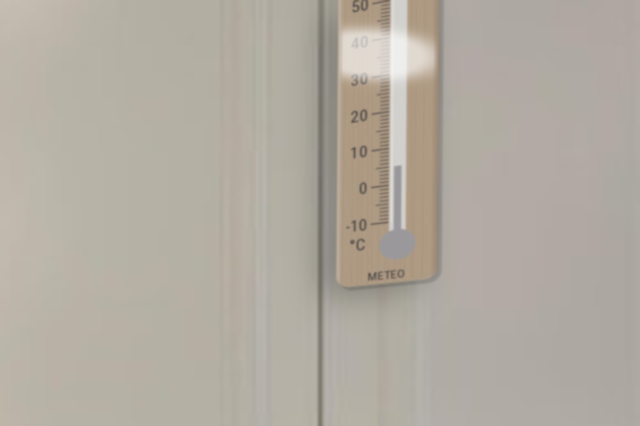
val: °C 5
